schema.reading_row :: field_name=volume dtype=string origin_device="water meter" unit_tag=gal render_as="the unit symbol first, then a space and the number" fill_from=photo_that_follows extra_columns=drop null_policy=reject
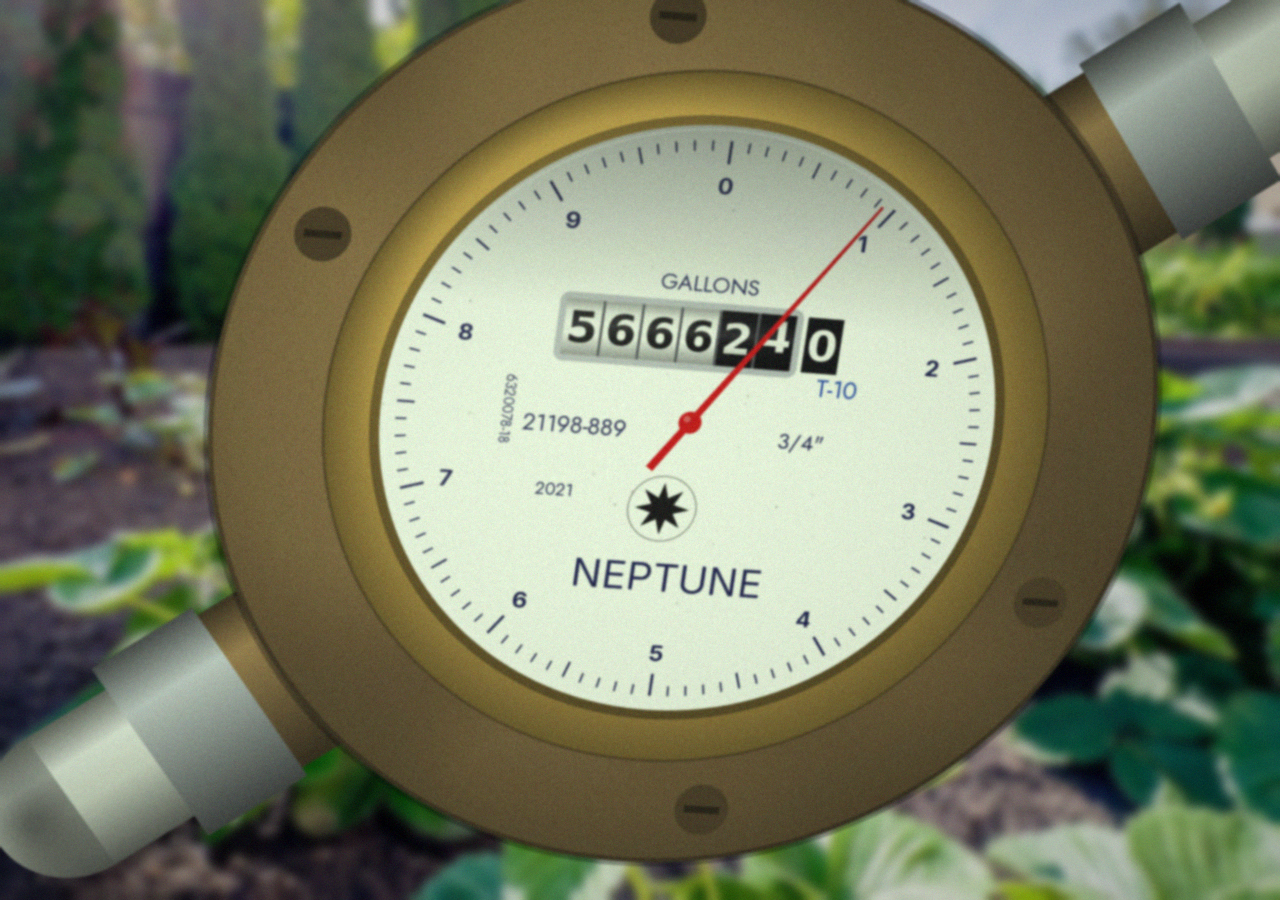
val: gal 5666240.9
